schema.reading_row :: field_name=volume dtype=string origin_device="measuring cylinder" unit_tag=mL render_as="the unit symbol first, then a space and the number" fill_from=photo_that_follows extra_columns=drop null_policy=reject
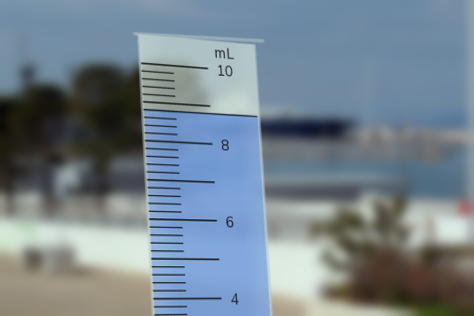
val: mL 8.8
